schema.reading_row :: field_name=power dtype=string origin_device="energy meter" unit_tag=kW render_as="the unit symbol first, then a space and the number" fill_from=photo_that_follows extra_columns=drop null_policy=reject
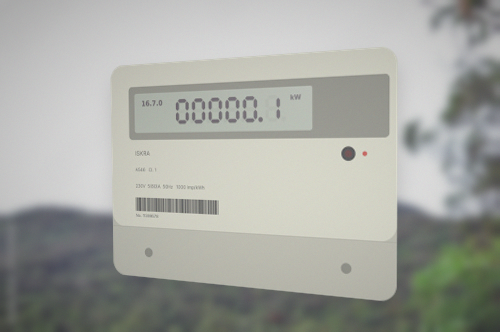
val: kW 0.1
